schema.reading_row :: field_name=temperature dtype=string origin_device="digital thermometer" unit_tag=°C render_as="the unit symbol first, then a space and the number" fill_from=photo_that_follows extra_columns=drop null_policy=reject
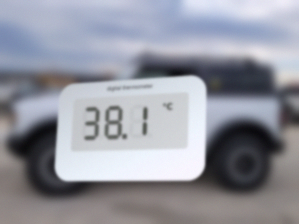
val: °C 38.1
